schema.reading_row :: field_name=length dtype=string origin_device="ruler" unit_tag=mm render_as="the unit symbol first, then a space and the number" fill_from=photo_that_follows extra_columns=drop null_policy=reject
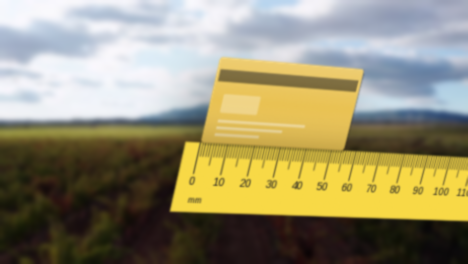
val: mm 55
